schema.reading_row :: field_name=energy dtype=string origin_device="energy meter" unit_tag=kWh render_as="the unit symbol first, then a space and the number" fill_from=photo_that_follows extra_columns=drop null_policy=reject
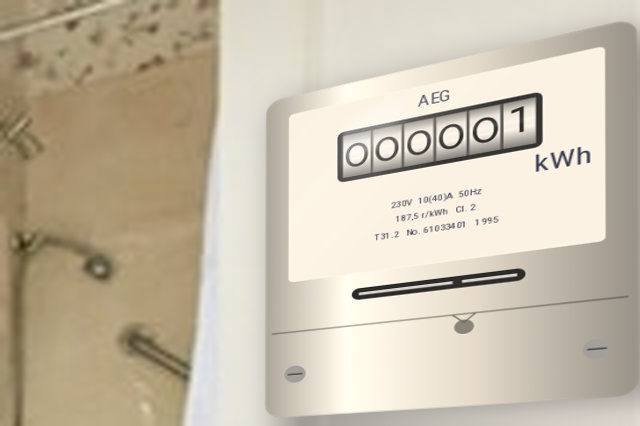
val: kWh 1
